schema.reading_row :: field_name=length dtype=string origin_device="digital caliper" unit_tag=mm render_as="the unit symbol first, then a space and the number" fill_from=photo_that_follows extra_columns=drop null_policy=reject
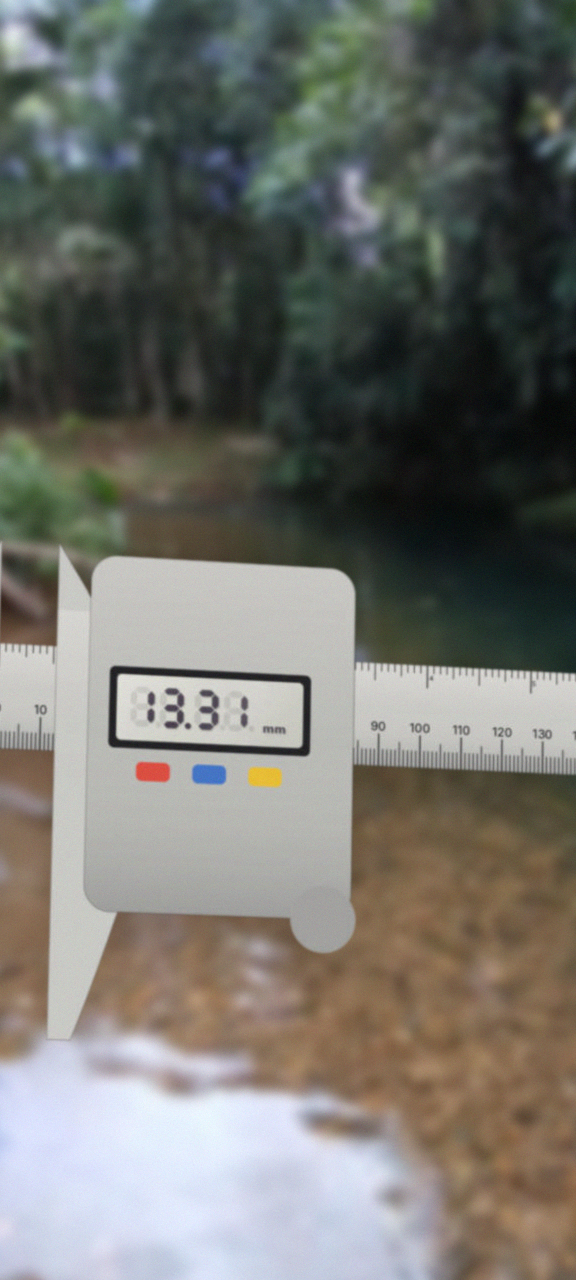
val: mm 13.31
